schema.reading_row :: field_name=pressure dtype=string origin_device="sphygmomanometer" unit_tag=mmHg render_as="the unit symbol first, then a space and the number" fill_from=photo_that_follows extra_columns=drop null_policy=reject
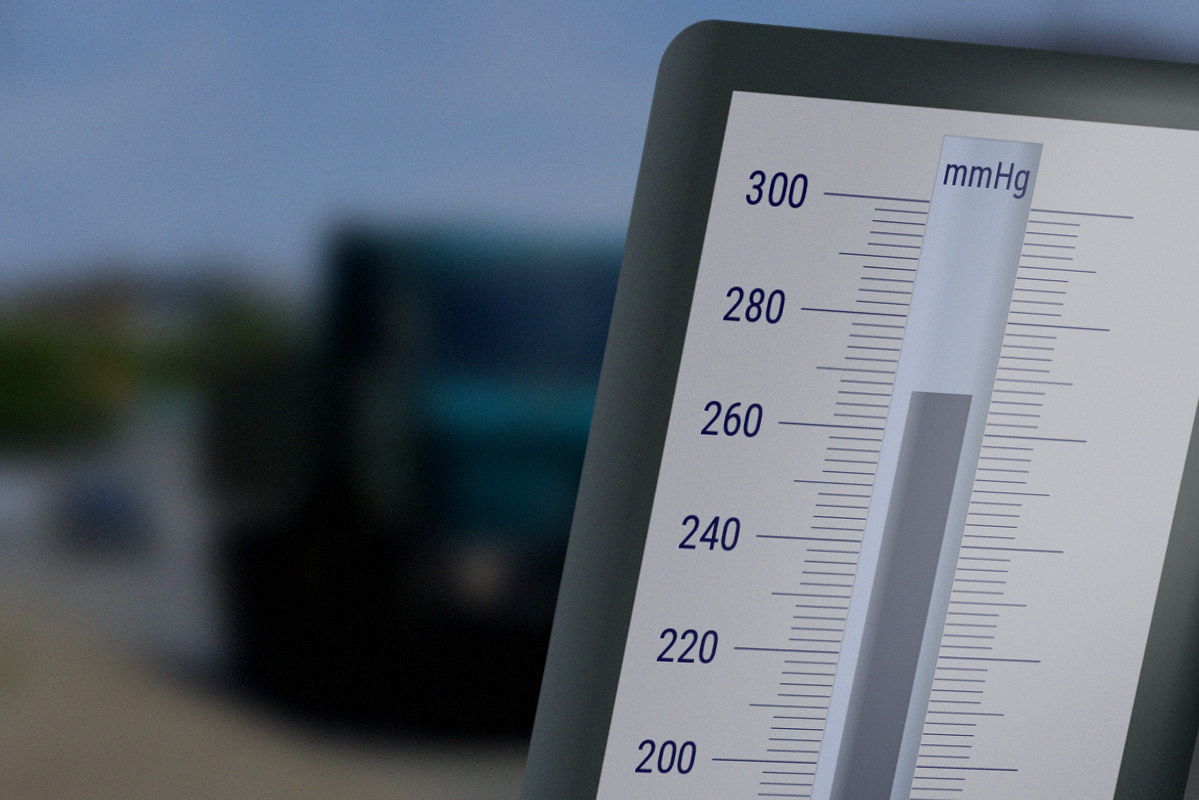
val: mmHg 267
